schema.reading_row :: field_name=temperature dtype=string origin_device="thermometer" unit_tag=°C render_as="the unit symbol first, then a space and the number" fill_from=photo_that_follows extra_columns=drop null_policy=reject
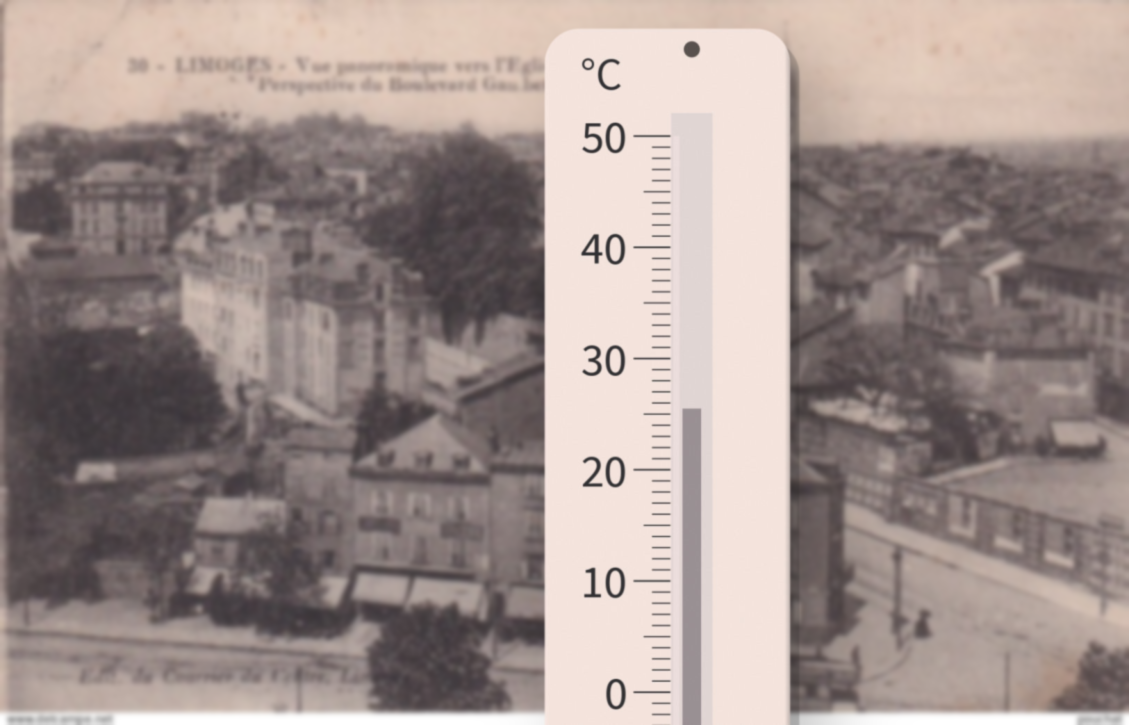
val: °C 25.5
